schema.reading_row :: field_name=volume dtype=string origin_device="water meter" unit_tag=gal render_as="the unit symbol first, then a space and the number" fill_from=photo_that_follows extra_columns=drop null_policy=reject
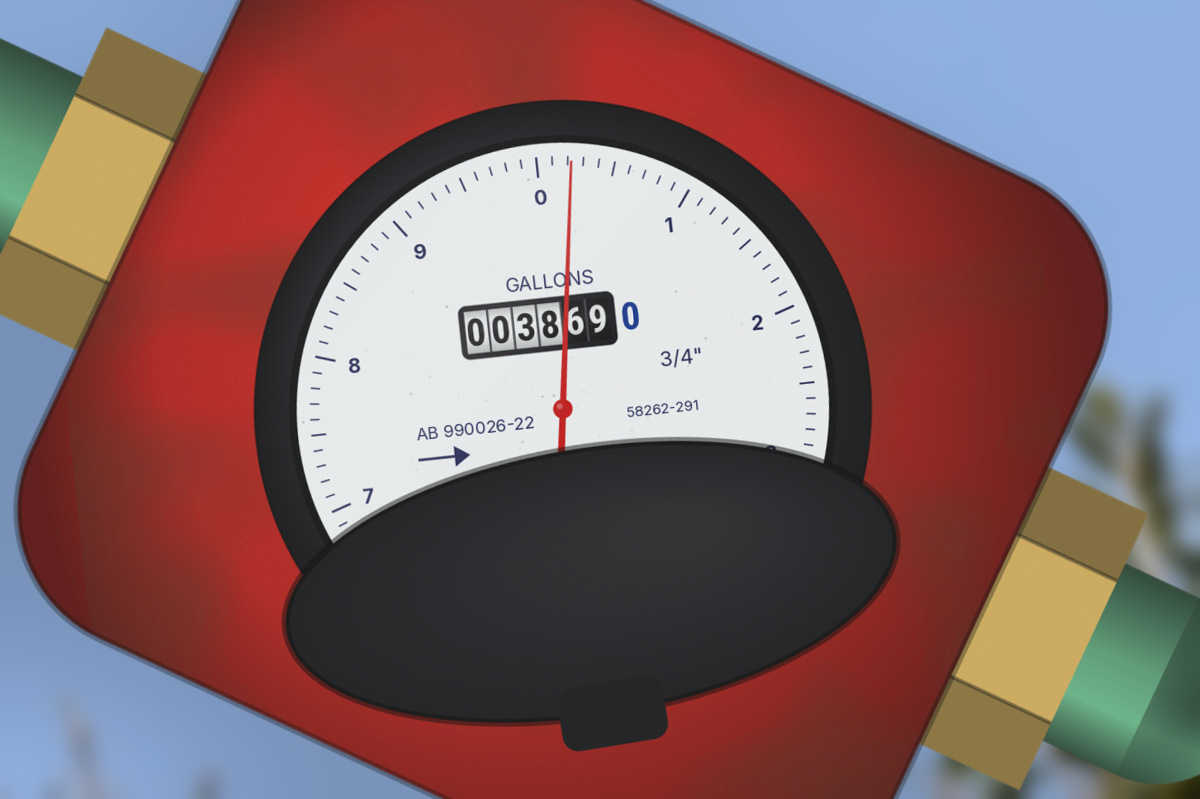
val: gal 38690.2
